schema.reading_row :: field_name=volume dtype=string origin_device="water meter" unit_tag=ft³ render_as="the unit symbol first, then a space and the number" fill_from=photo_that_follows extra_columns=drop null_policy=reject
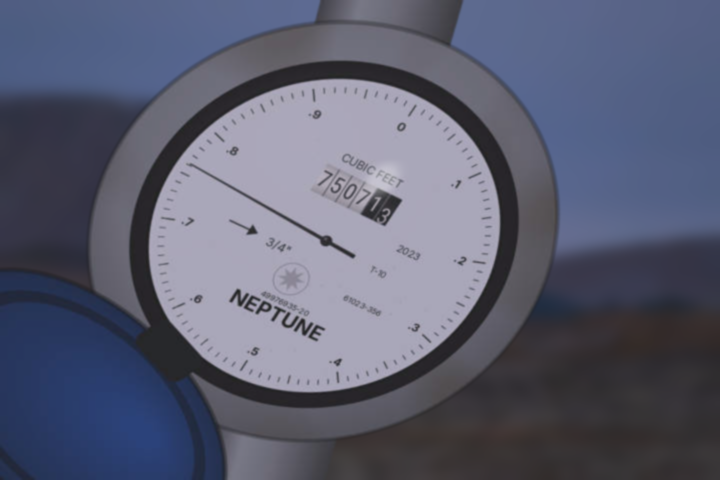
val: ft³ 750712.76
